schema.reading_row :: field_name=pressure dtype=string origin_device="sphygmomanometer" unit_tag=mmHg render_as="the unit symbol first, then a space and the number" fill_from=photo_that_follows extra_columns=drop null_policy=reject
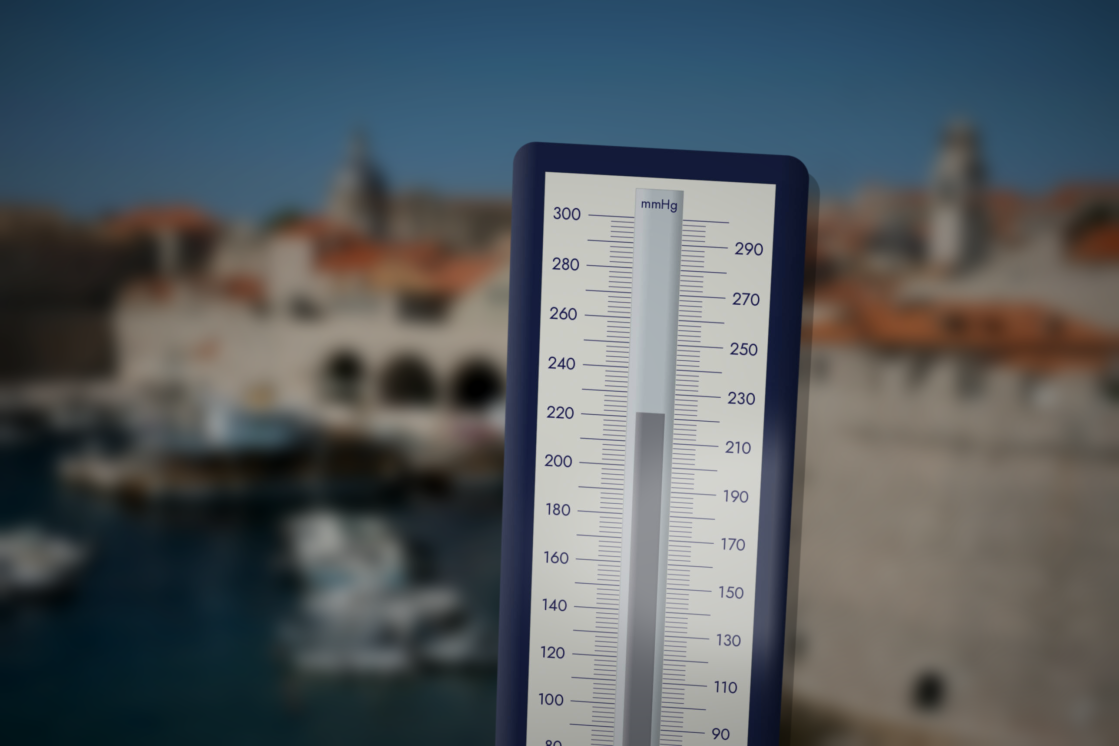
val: mmHg 222
